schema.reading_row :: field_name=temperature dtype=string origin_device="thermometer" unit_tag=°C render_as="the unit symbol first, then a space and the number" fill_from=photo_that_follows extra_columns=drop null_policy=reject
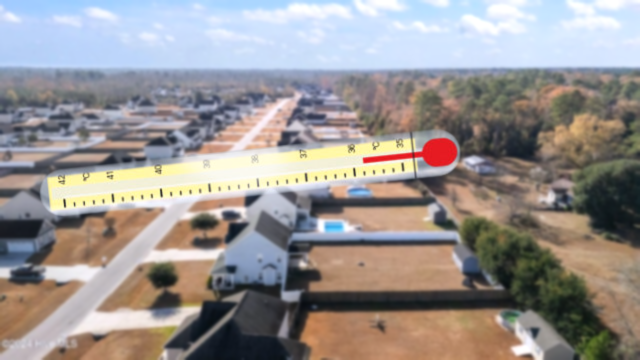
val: °C 35.8
